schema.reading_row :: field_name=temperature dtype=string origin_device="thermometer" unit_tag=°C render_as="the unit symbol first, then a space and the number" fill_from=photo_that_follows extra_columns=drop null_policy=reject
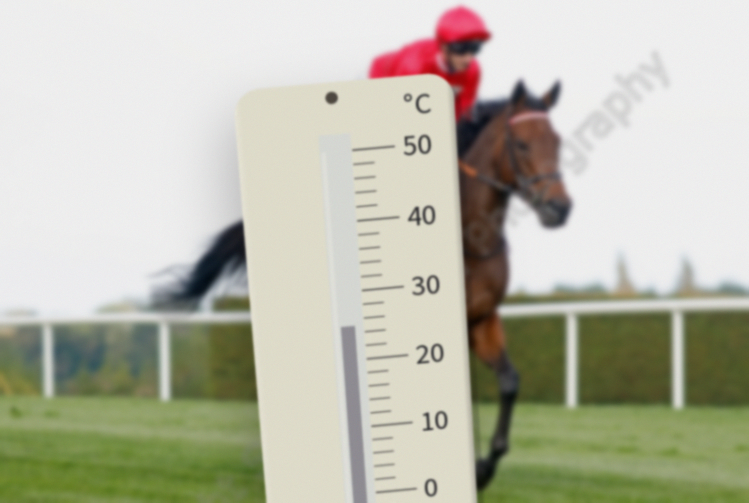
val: °C 25
